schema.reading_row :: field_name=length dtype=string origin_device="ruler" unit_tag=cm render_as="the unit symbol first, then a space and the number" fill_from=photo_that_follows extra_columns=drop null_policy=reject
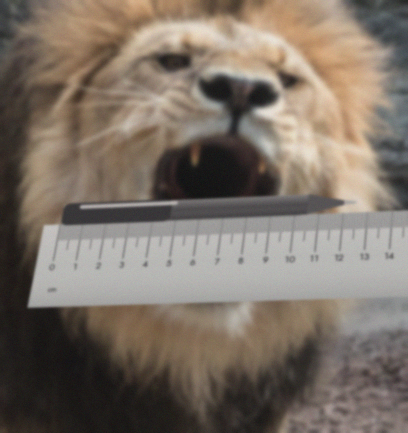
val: cm 12.5
